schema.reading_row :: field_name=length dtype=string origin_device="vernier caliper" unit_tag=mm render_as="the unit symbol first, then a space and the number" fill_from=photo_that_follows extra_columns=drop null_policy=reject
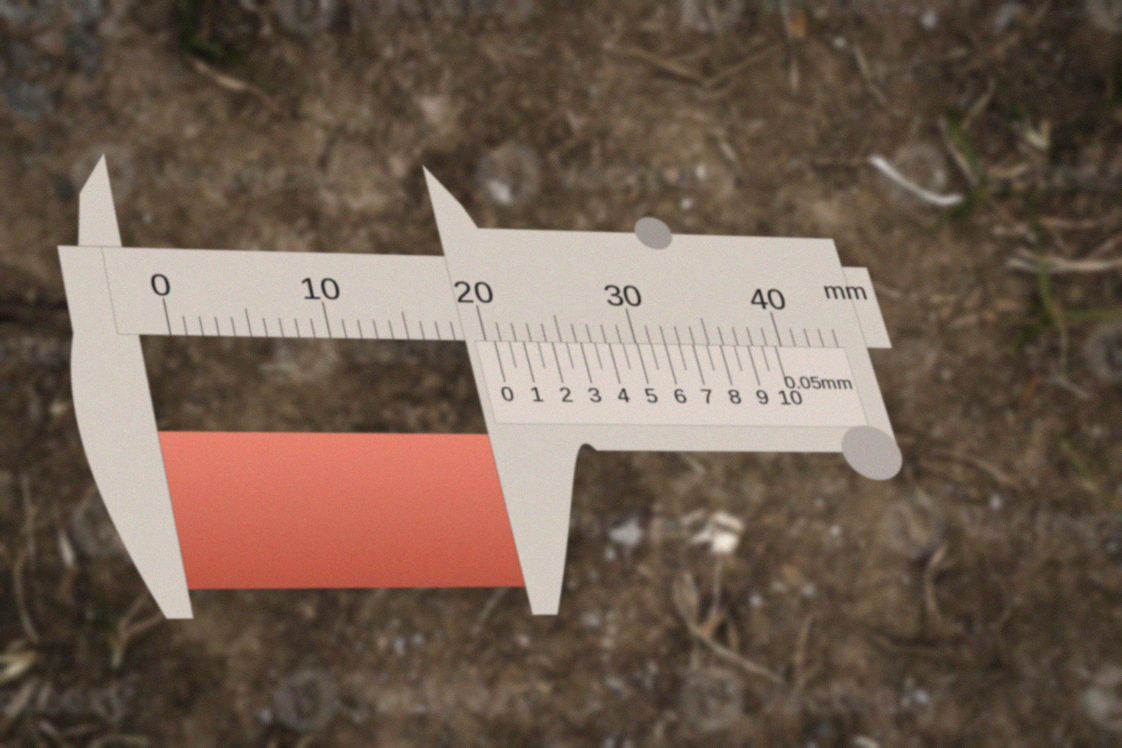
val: mm 20.6
